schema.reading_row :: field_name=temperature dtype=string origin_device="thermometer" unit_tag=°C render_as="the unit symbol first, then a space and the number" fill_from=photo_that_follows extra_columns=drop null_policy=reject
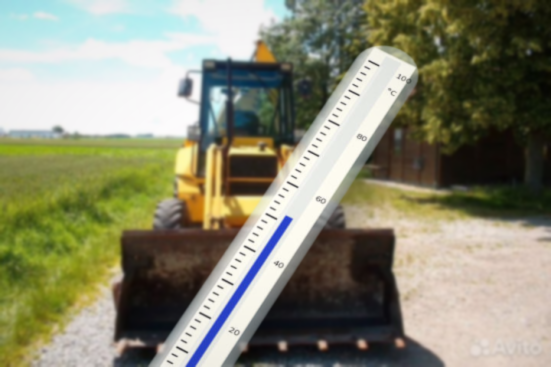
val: °C 52
